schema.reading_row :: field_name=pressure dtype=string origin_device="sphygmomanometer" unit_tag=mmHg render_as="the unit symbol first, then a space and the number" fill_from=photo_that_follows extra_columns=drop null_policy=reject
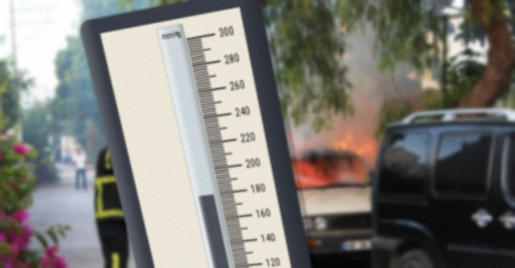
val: mmHg 180
